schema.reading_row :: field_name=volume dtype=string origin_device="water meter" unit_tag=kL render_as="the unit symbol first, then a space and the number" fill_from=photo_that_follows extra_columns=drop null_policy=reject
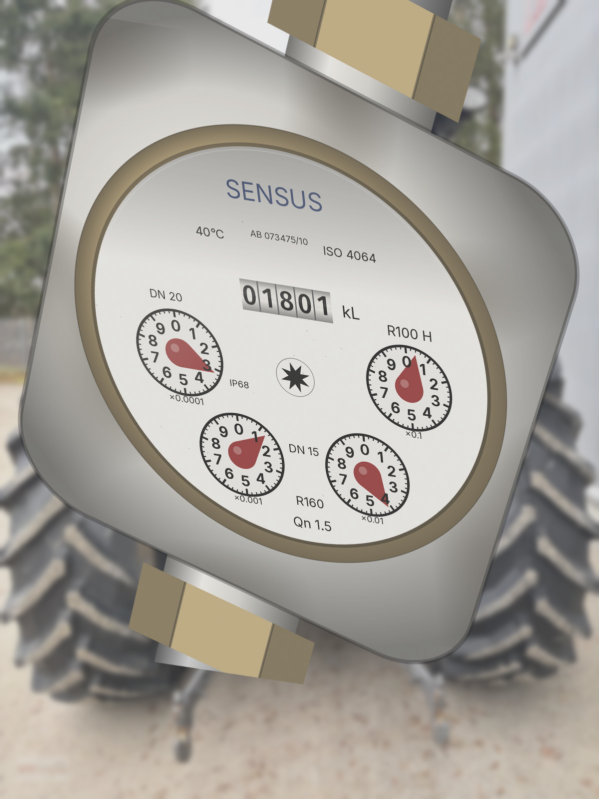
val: kL 1801.0413
